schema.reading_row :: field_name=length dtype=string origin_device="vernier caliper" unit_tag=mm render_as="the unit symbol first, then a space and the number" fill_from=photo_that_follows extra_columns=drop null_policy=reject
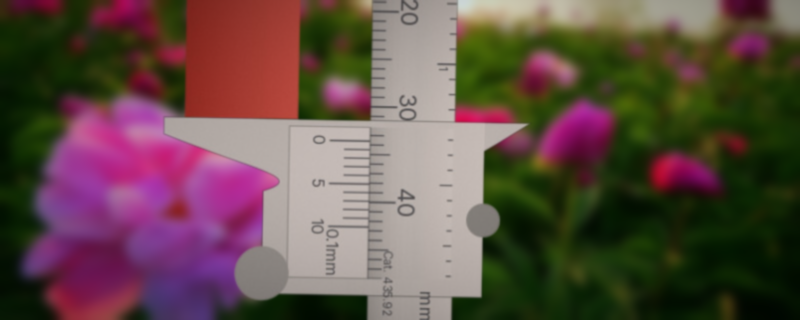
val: mm 33.6
